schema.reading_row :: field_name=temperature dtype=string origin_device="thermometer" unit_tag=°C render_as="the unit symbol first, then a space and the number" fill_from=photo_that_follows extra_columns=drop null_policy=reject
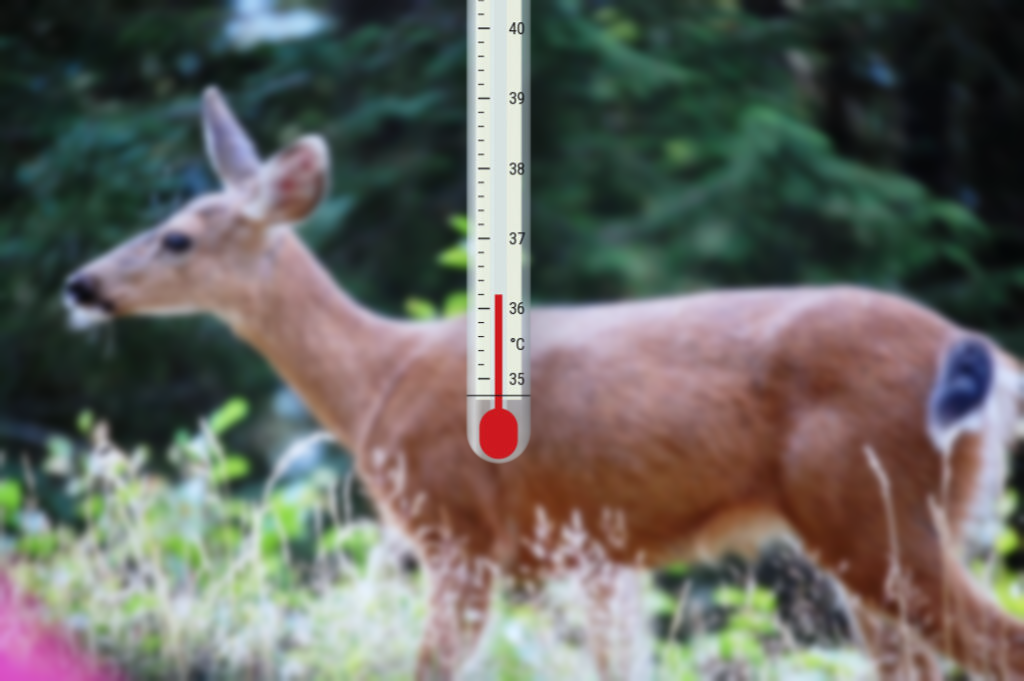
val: °C 36.2
